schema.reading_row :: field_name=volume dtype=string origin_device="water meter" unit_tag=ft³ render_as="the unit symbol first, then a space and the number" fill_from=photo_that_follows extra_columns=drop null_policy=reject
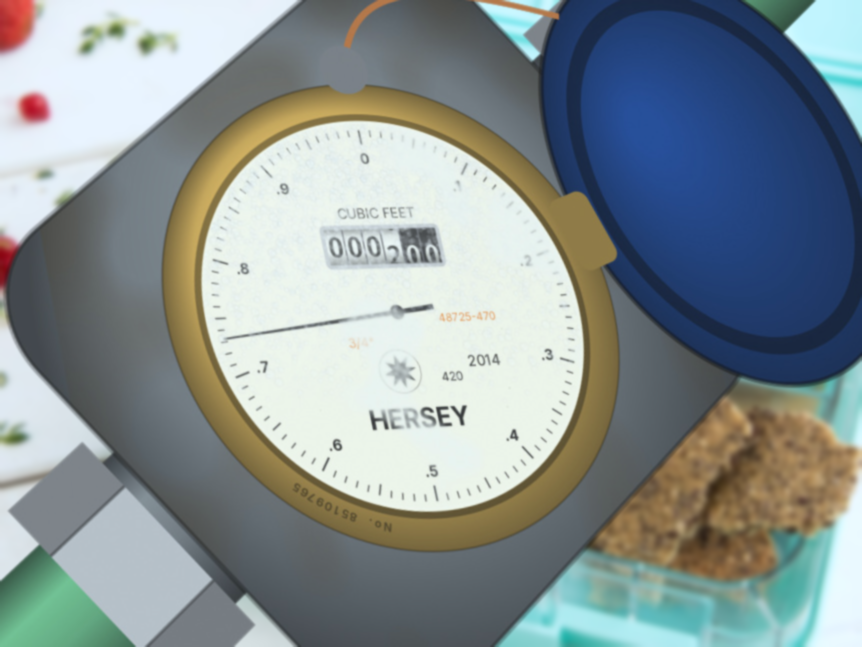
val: ft³ 199.73
